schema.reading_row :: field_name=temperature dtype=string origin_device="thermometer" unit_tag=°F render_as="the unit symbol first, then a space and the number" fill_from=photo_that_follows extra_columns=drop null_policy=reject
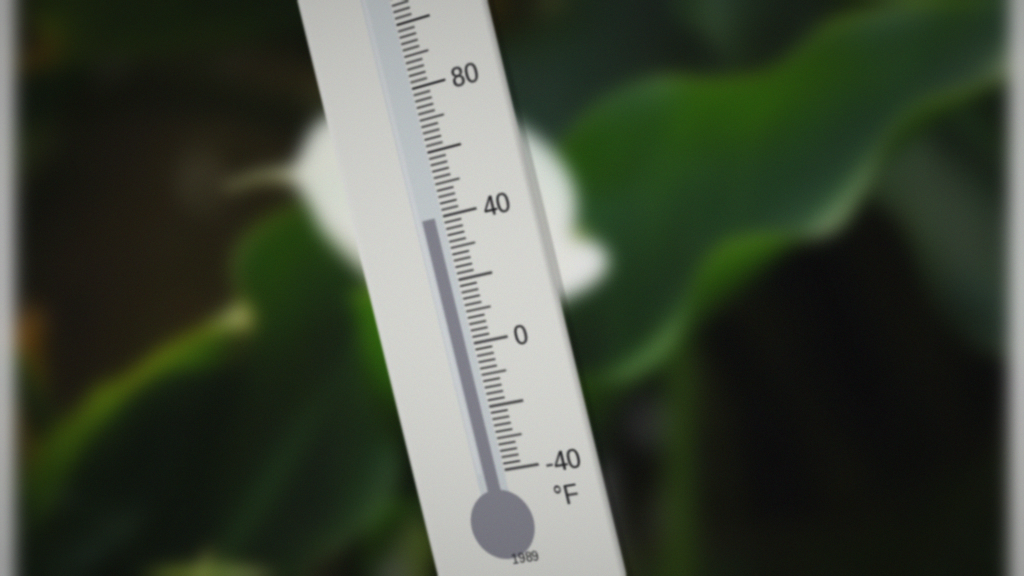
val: °F 40
